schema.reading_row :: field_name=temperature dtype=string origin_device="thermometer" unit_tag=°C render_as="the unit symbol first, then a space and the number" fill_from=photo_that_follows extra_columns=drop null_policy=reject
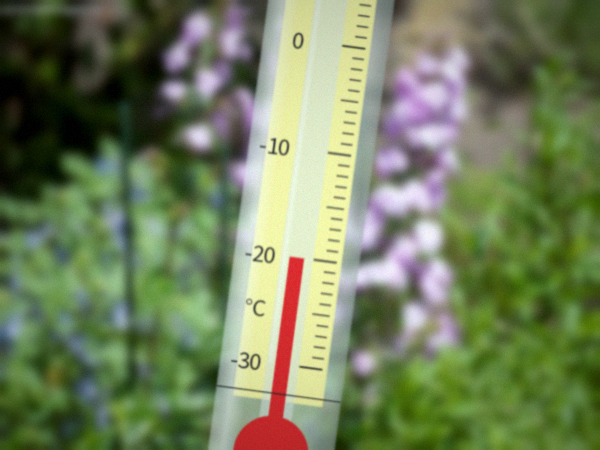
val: °C -20
